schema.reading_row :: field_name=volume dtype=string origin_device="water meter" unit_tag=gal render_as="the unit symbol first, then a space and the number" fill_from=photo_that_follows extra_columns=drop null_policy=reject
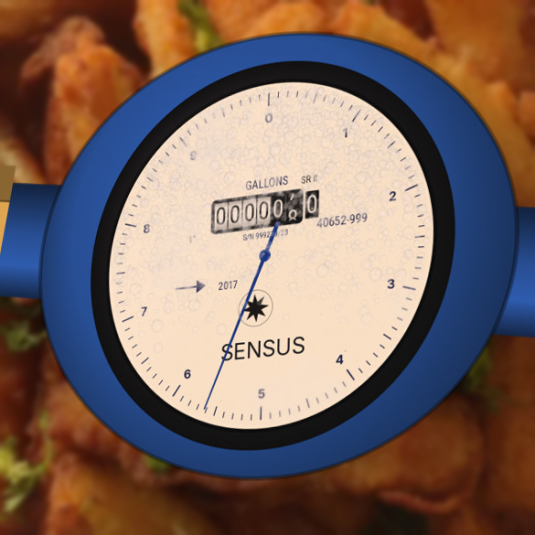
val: gal 75.6
